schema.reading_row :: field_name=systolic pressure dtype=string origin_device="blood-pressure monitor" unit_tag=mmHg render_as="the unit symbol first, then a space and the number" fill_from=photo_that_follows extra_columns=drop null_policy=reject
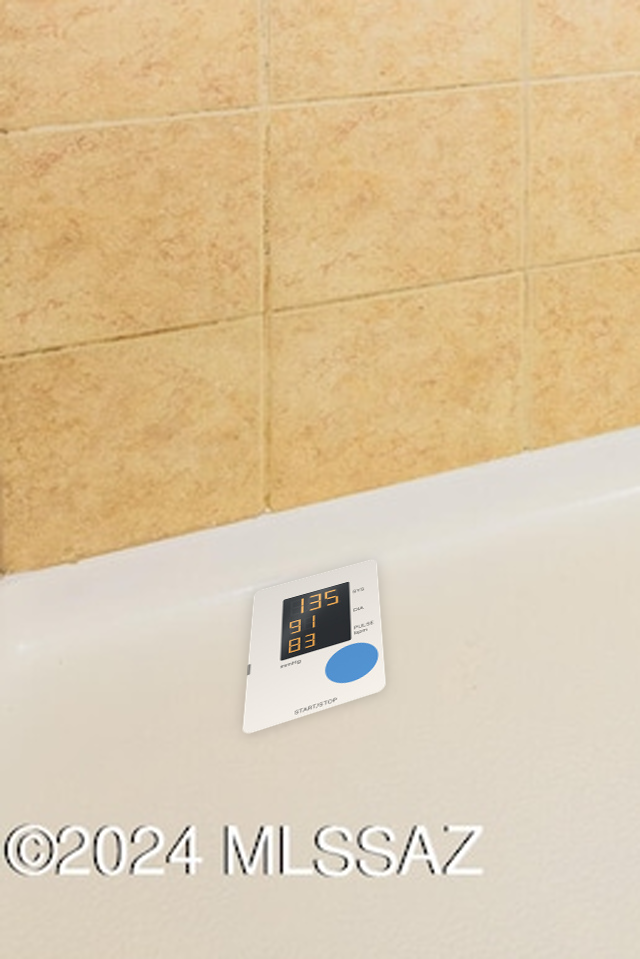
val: mmHg 135
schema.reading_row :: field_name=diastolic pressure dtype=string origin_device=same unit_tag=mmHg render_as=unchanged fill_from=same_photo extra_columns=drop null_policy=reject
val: mmHg 91
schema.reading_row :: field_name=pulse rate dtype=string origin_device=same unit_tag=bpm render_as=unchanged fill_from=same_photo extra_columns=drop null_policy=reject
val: bpm 83
